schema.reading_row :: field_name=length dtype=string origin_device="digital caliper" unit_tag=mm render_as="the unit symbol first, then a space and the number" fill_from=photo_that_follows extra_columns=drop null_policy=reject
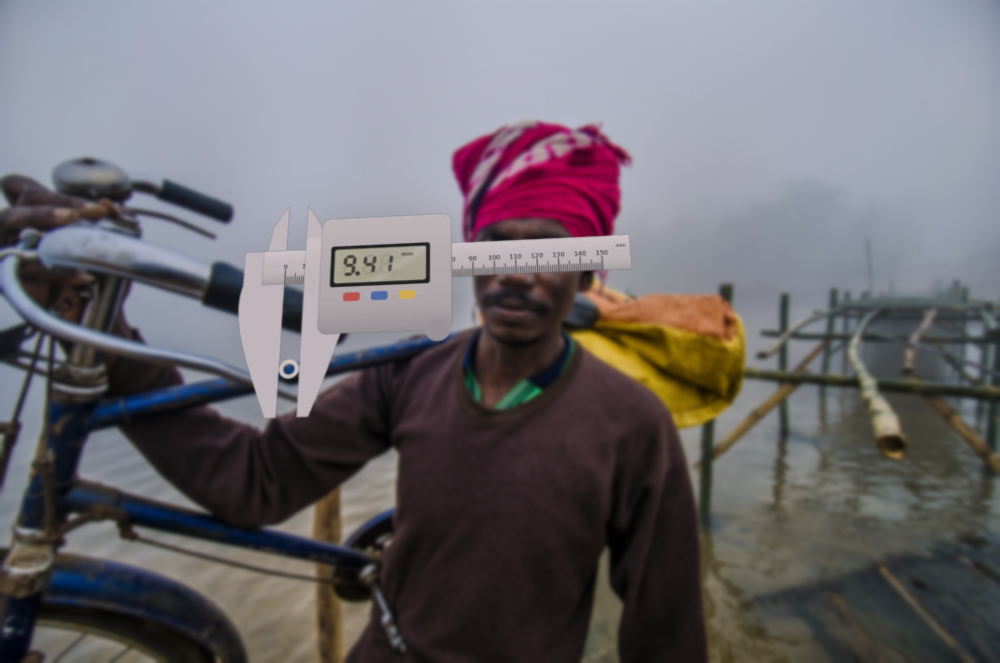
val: mm 9.41
